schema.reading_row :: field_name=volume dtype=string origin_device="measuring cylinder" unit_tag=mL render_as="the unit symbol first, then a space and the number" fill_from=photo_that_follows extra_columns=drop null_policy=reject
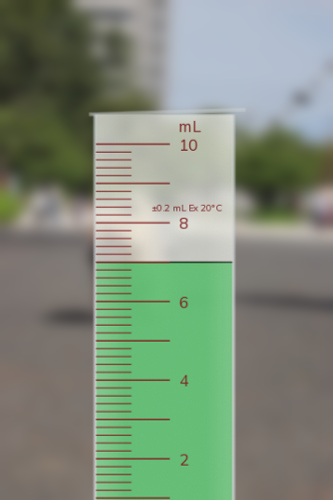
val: mL 7
